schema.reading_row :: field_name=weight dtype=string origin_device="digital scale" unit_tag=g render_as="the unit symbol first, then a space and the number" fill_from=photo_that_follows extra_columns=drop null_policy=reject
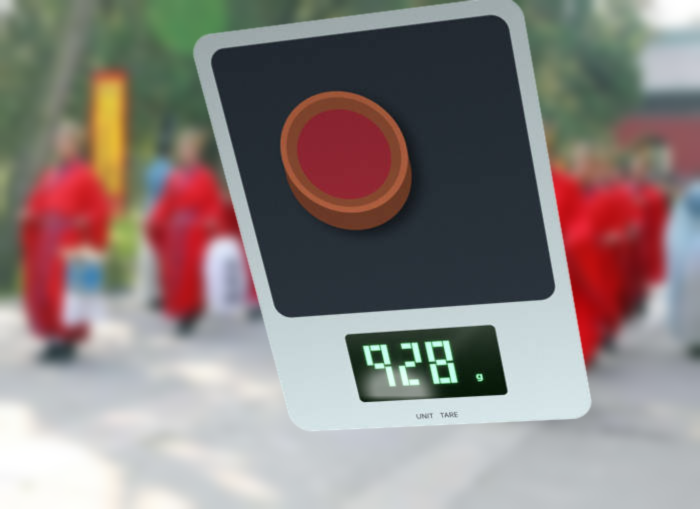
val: g 928
